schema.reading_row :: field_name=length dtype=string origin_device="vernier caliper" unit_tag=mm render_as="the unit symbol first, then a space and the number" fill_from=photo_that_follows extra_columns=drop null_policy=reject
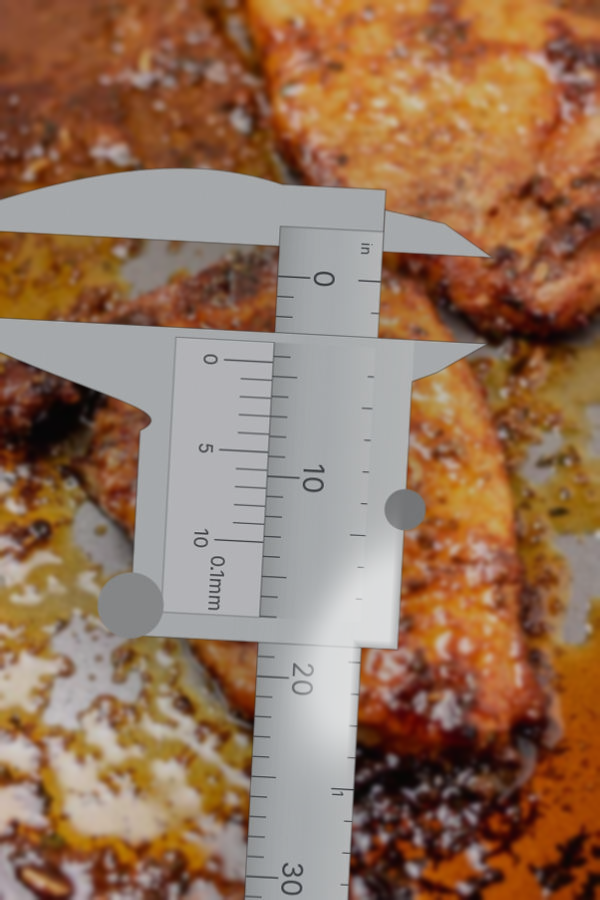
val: mm 4.3
